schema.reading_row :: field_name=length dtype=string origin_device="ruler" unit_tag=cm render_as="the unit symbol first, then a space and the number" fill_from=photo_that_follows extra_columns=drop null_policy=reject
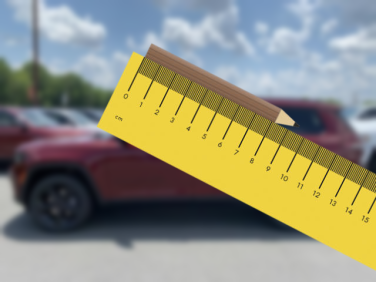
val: cm 9.5
